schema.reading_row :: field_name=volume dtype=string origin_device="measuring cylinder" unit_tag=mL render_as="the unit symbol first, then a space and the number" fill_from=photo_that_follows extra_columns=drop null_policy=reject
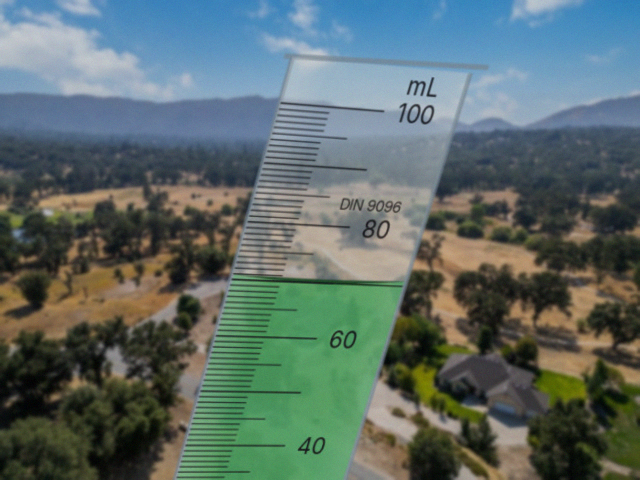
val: mL 70
